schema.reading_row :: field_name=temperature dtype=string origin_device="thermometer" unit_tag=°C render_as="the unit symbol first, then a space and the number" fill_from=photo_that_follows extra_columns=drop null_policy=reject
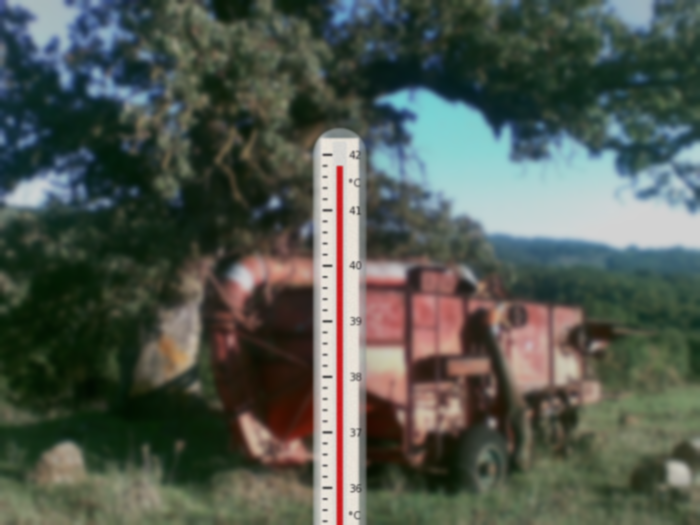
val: °C 41.8
